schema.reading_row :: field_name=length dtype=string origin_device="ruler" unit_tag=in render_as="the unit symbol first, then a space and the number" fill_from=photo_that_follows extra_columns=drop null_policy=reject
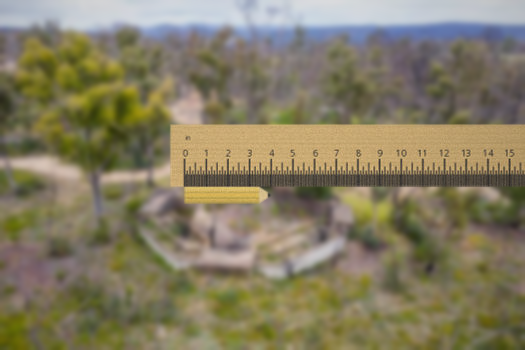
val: in 4
